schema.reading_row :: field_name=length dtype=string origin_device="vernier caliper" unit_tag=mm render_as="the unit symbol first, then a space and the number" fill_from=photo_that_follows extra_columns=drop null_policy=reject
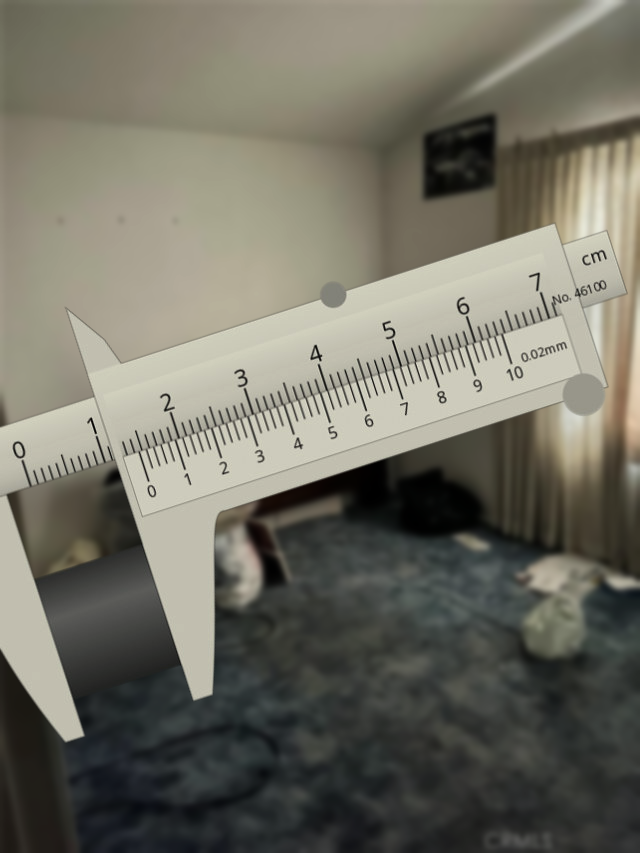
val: mm 14.6
